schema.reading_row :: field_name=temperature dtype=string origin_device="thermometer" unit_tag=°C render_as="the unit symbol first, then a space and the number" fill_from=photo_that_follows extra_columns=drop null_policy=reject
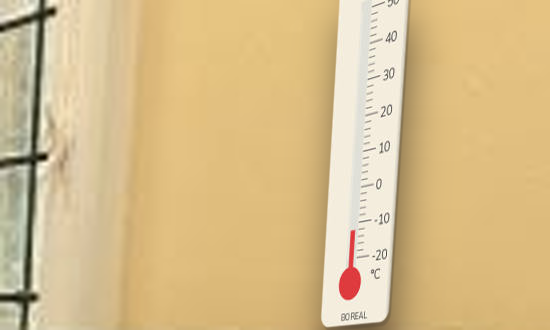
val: °C -12
